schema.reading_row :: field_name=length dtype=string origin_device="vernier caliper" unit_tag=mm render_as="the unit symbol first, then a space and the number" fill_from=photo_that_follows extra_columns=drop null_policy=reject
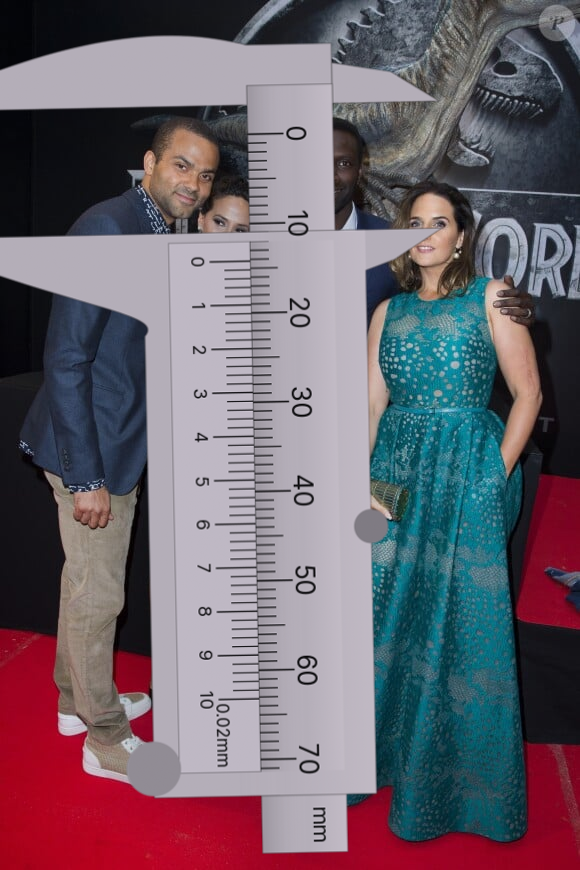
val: mm 14.2
